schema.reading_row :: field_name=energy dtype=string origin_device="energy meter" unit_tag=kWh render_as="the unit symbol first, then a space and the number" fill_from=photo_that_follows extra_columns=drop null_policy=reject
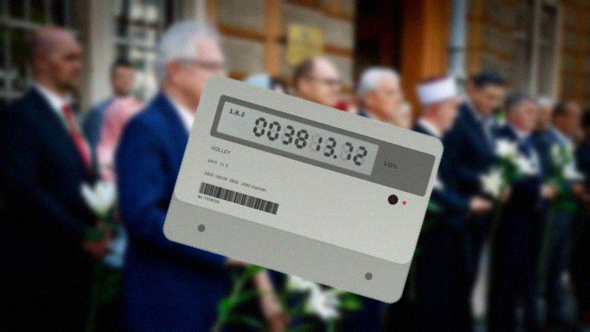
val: kWh 3813.72
